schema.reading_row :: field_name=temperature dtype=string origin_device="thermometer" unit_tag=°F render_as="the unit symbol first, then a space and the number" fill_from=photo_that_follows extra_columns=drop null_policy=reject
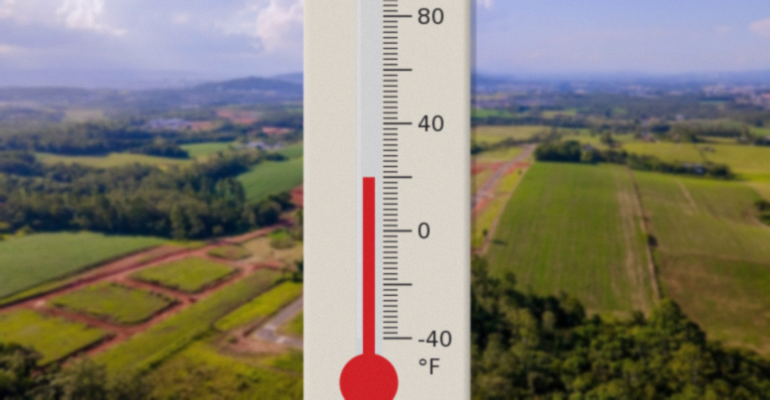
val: °F 20
